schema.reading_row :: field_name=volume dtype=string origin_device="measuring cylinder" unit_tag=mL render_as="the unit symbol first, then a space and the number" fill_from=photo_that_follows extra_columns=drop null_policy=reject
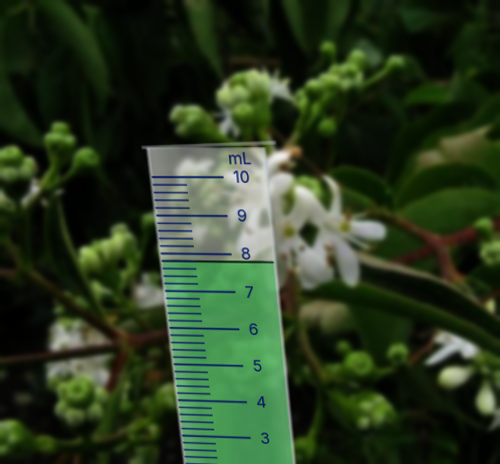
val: mL 7.8
